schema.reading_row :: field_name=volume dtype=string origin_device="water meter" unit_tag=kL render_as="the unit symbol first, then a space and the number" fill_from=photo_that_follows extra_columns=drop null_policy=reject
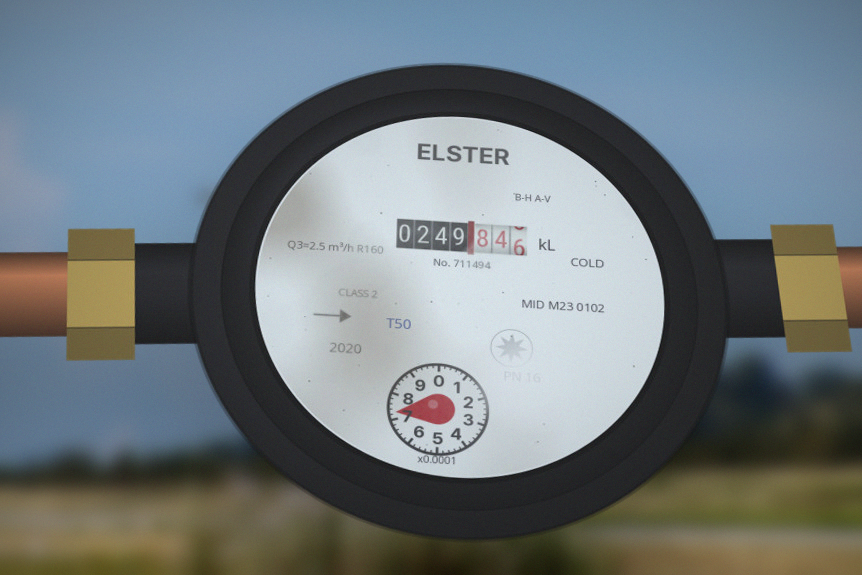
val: kL 249.8457
